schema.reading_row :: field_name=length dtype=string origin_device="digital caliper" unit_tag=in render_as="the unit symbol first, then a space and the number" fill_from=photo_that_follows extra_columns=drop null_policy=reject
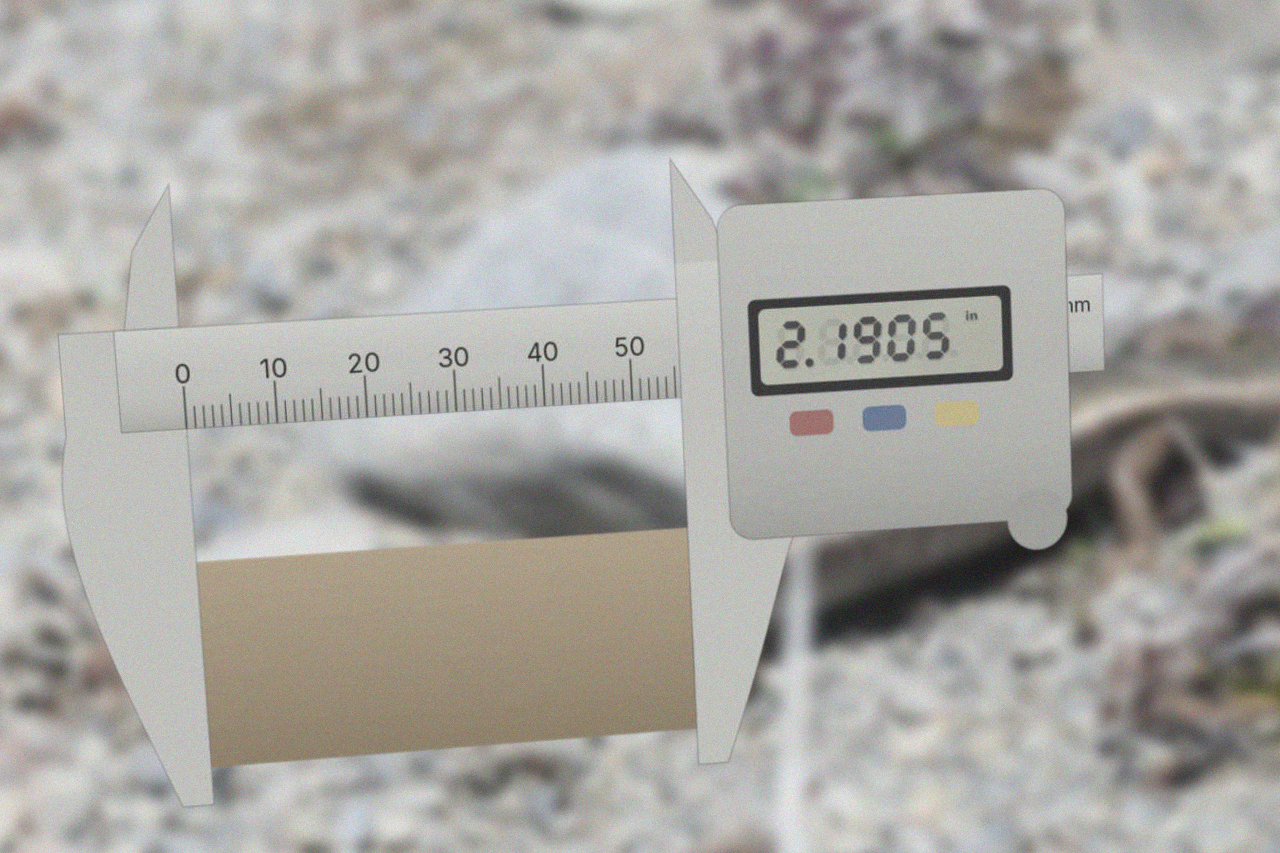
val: in 2.1905
